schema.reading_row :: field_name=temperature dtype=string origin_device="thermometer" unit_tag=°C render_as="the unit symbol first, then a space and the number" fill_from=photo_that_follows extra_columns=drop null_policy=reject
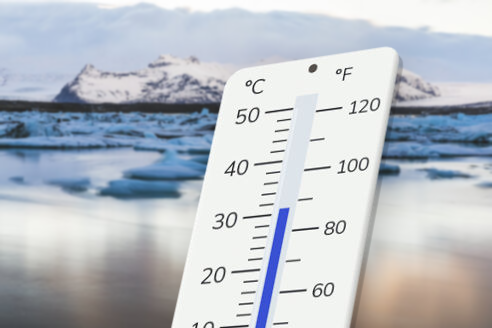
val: °C 31
